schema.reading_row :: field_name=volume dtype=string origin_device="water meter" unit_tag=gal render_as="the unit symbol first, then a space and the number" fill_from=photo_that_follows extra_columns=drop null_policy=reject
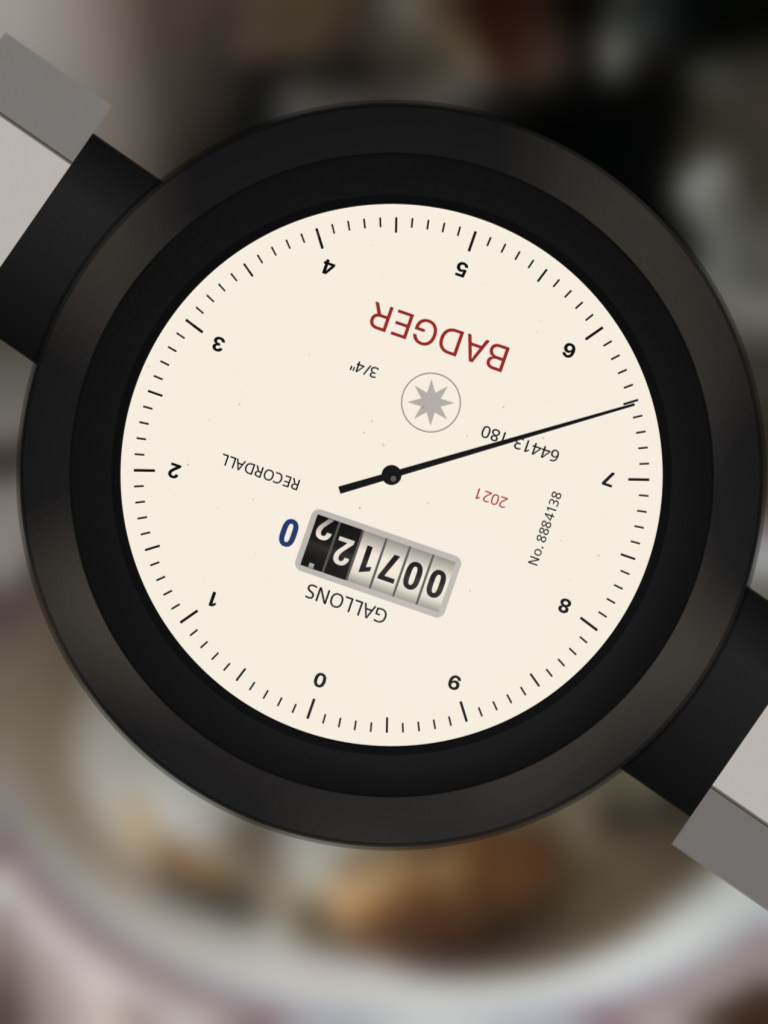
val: gal 71216.5
